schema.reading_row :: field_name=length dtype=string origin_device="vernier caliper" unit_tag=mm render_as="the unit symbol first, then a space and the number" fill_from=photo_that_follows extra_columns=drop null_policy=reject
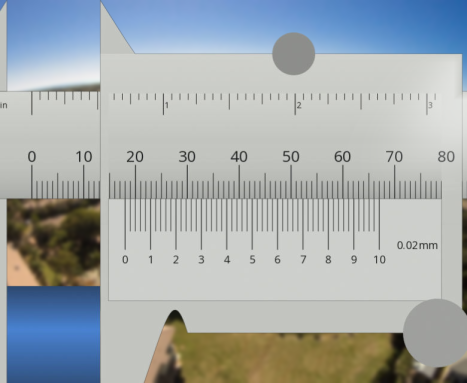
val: mm 18.0
